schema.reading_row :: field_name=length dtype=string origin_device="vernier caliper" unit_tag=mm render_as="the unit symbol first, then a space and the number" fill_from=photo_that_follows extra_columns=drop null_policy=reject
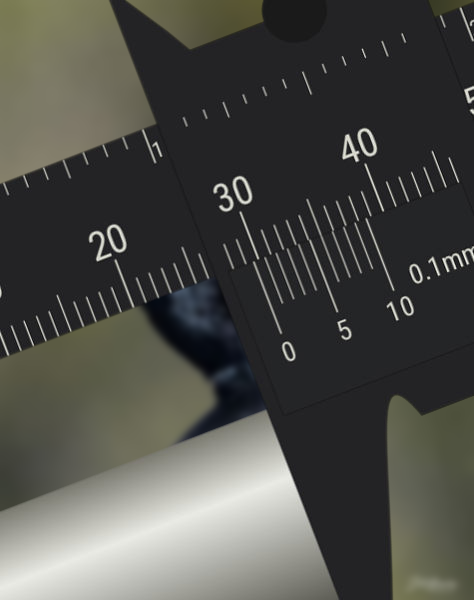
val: mm 29.6
